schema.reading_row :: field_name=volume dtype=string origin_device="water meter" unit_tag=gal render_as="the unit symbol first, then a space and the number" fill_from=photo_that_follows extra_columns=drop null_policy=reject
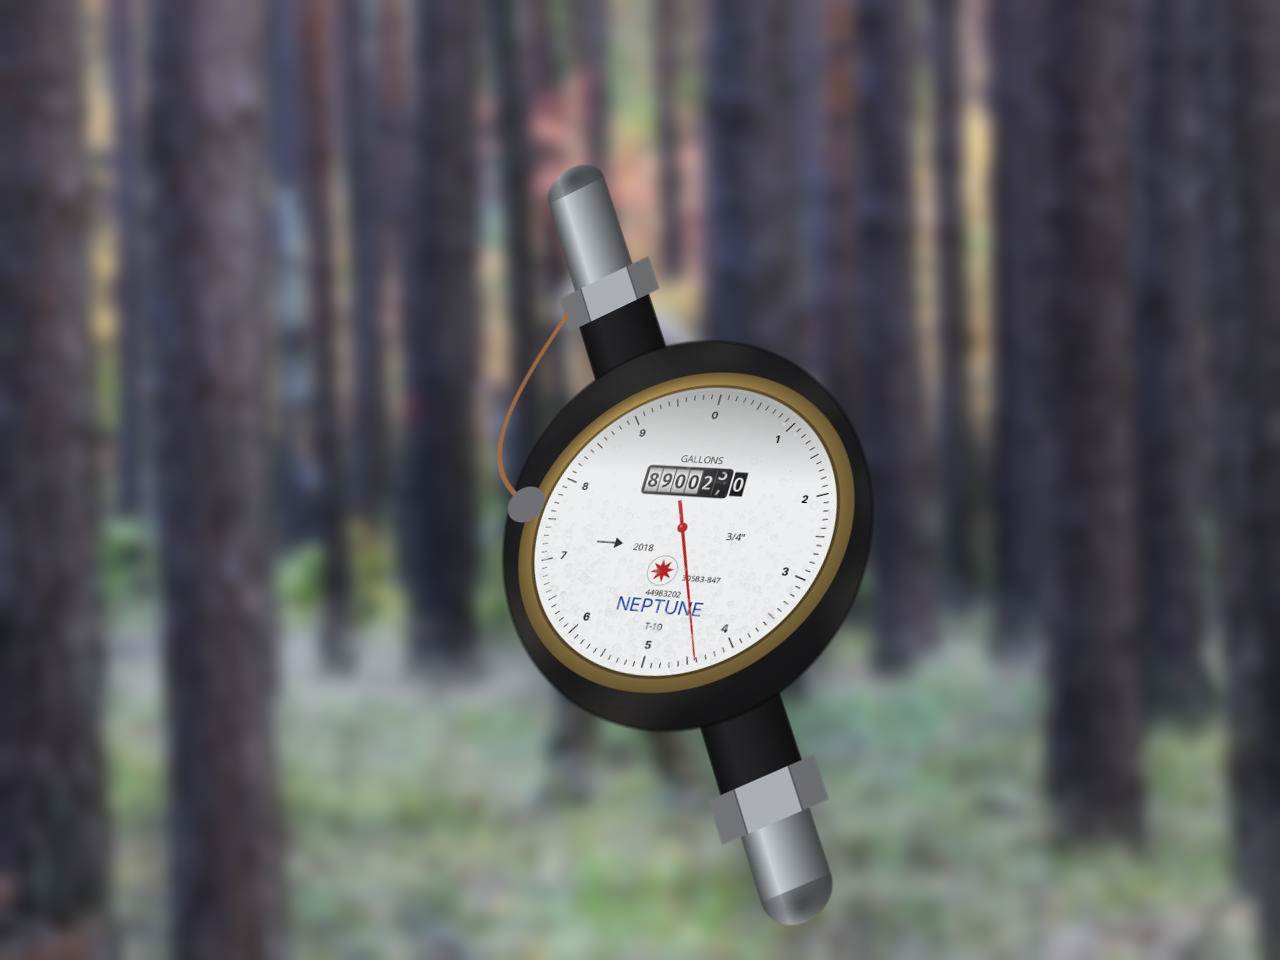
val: gal 8900234.4
